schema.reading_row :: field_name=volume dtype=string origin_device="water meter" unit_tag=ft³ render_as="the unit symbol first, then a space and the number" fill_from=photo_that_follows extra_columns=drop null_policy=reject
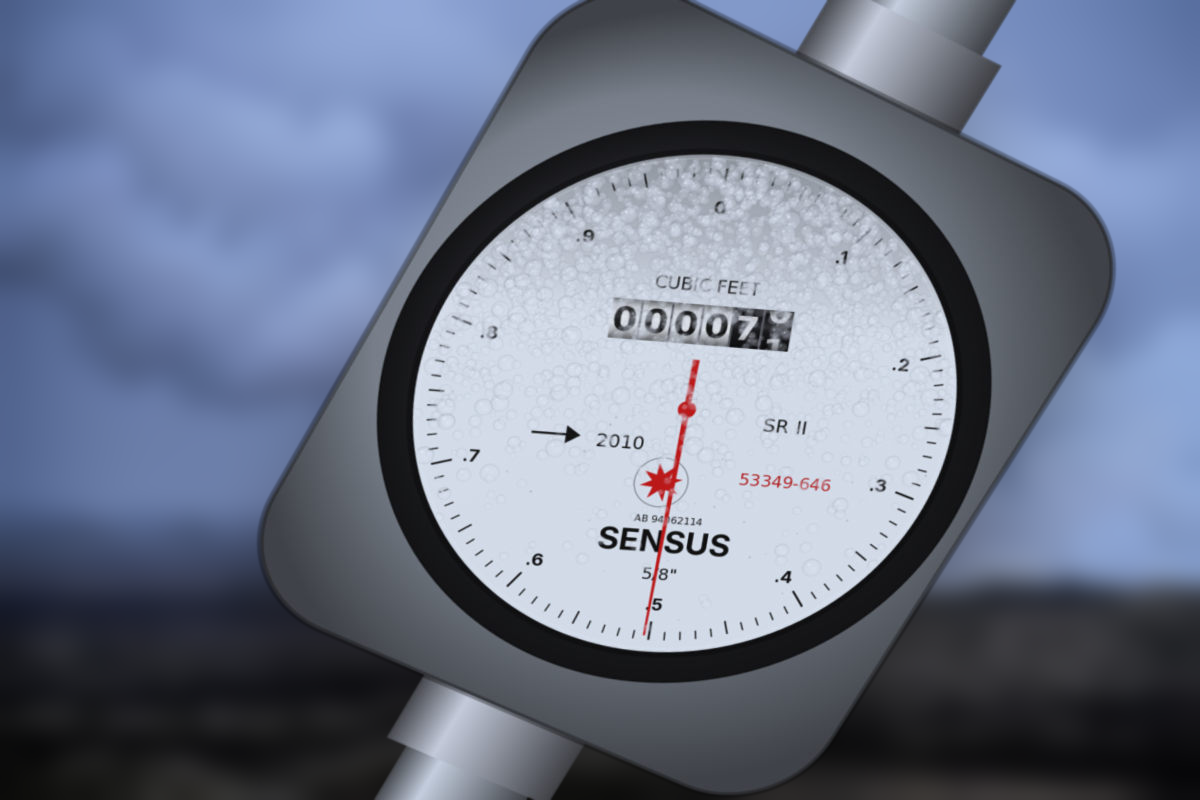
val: ft³ 70.50
